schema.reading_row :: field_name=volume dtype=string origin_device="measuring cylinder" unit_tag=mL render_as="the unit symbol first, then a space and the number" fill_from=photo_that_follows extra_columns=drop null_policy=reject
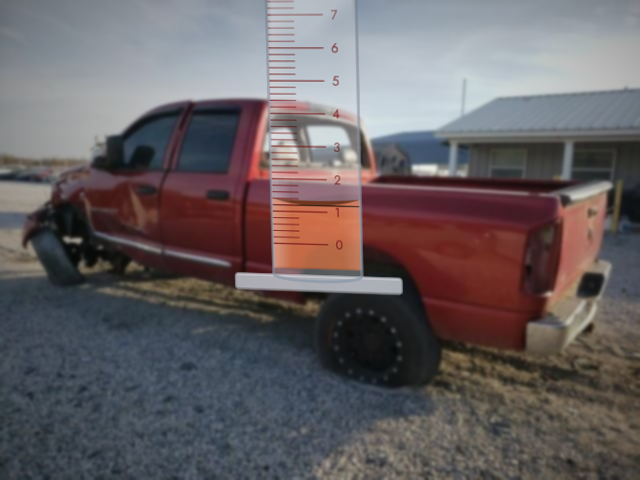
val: mL 1.2
